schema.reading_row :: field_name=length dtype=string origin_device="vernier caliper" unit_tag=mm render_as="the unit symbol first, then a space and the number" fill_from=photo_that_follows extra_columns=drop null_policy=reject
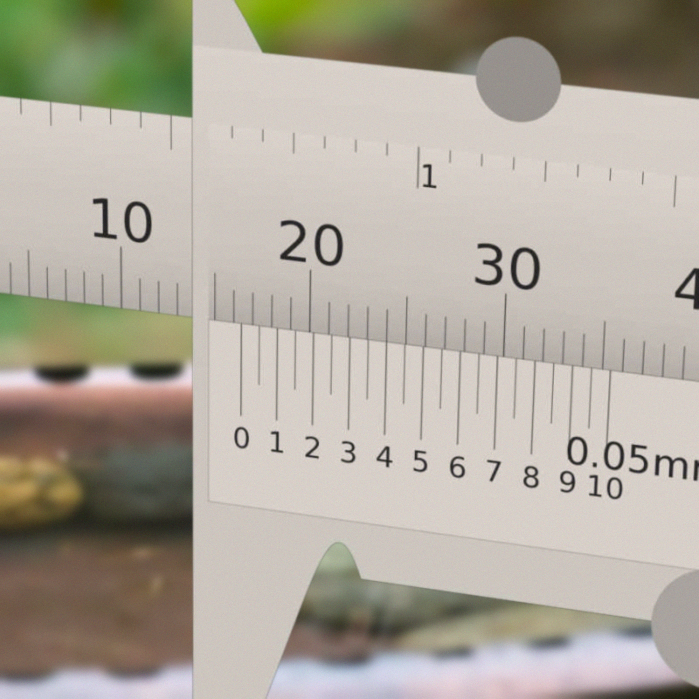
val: mm 16.4
